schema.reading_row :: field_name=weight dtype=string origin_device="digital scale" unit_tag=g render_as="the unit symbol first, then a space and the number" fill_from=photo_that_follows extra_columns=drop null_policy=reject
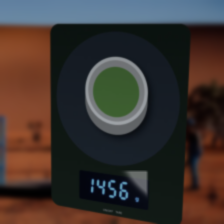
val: g 1456
